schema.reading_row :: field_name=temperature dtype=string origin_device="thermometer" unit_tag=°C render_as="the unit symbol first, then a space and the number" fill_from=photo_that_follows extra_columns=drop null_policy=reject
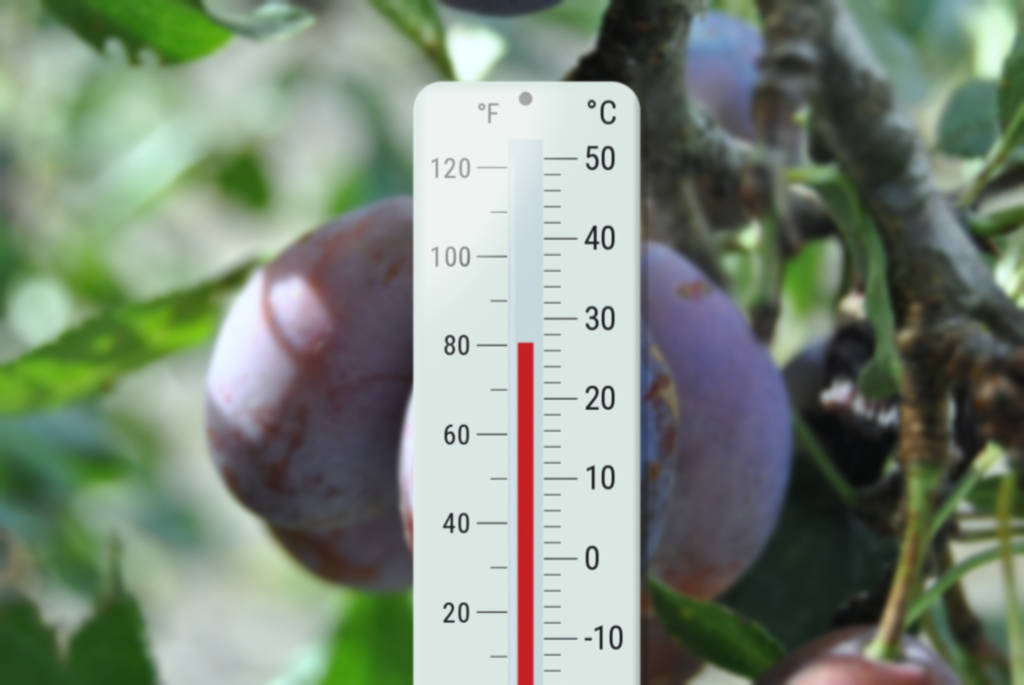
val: °C 27
